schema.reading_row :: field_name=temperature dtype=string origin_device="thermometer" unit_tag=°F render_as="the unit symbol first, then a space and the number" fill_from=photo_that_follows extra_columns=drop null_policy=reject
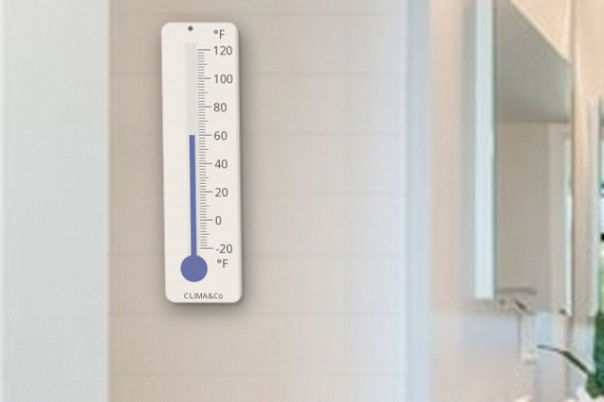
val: °F 60
